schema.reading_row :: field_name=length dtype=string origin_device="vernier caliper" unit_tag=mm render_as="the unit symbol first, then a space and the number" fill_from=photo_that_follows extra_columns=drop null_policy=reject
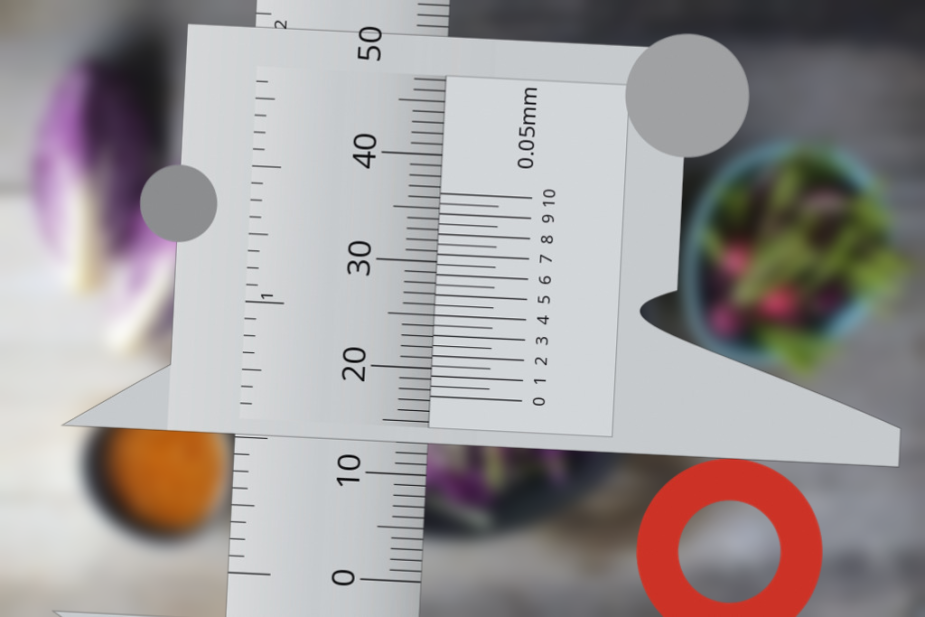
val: mm 17.4
